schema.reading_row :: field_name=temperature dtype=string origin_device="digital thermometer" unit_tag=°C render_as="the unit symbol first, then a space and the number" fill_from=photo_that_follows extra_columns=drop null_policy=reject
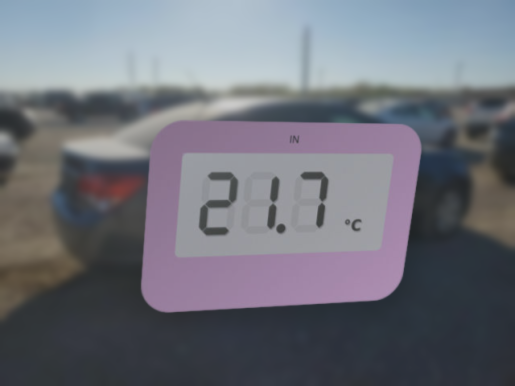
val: °C 21.7
